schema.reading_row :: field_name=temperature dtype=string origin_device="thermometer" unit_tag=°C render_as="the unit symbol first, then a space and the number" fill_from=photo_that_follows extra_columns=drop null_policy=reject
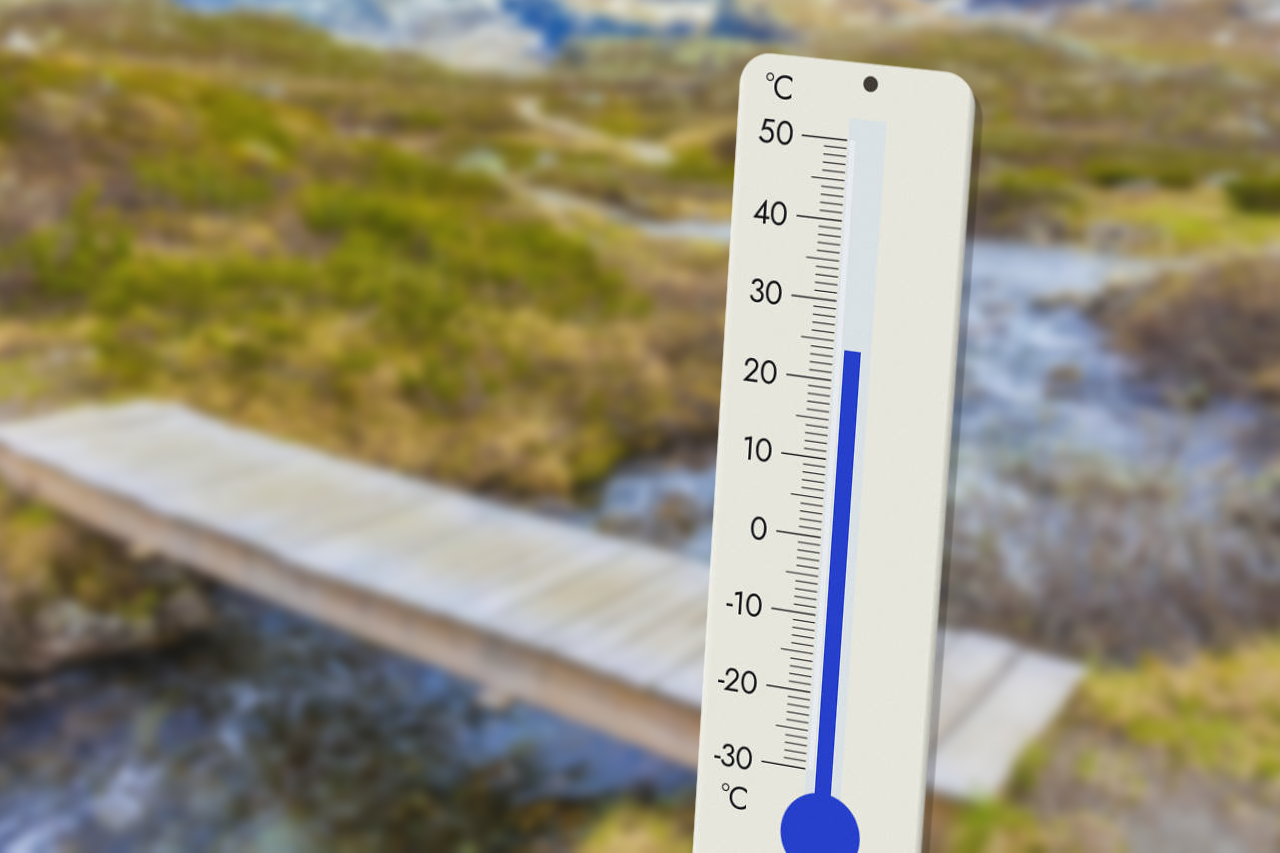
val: °C 24
